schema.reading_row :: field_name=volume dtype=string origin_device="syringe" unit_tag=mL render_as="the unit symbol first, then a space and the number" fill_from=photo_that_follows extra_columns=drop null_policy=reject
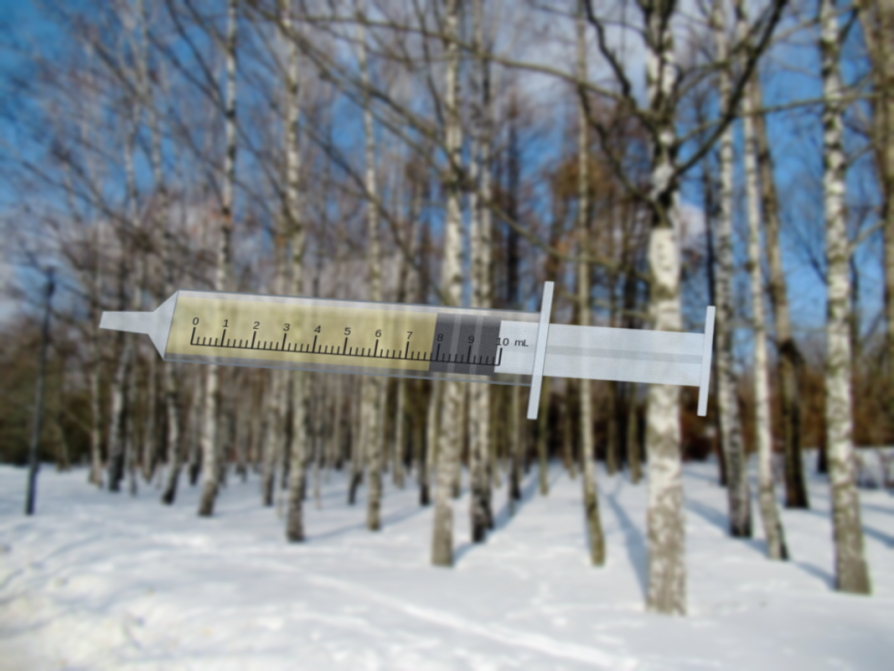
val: mL 7.8
